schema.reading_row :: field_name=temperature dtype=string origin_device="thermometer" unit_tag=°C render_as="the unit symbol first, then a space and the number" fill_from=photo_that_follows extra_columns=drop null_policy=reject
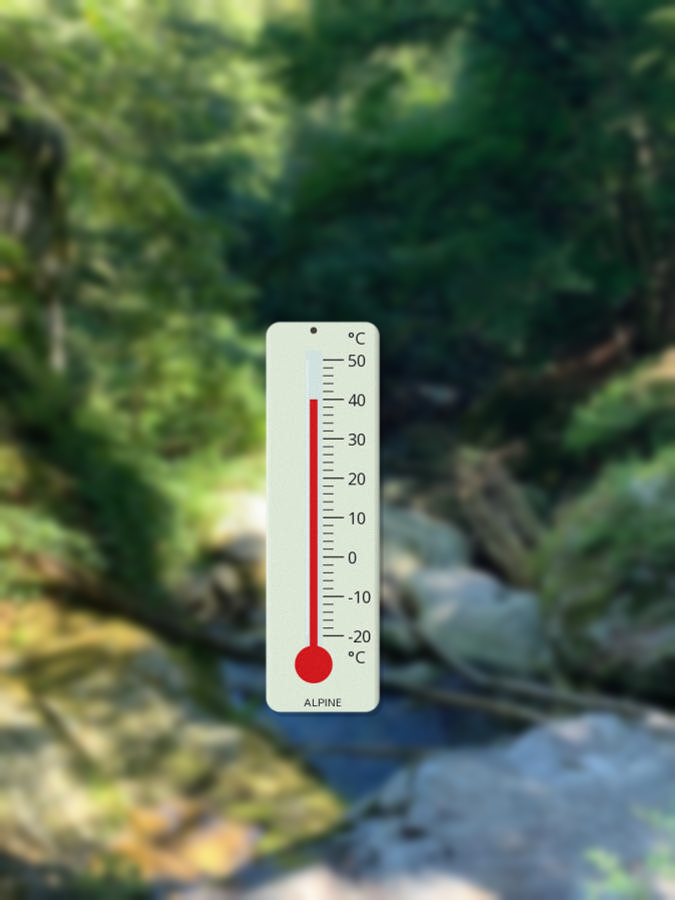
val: °C 40
